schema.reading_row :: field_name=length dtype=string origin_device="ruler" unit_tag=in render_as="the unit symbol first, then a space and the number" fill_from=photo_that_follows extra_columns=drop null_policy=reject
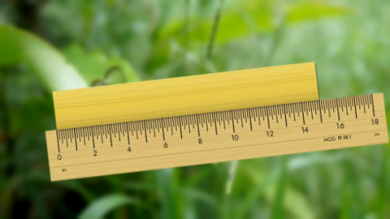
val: in 15
